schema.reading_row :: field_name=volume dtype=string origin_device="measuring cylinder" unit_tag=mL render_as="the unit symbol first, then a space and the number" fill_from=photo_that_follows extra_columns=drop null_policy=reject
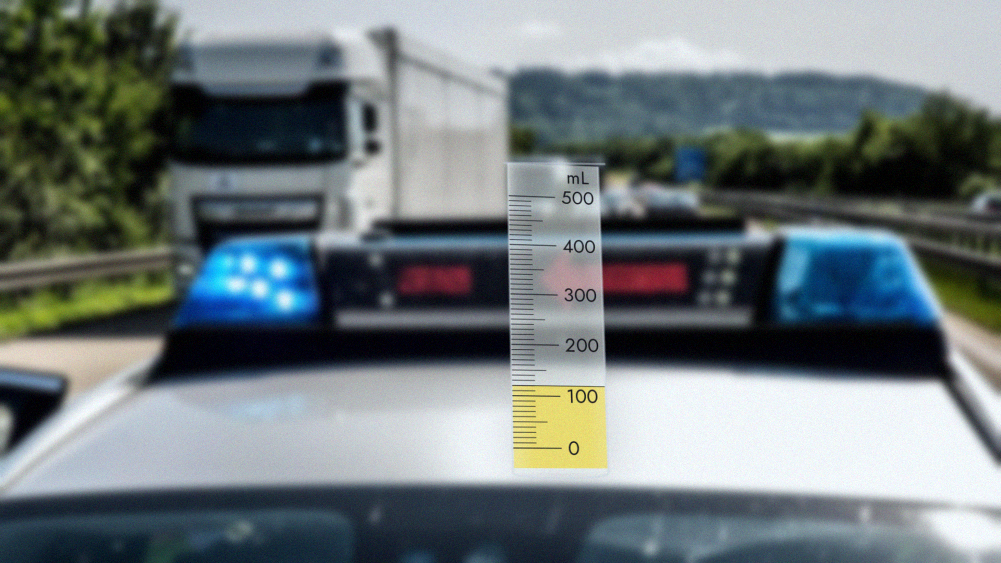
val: mL 120
